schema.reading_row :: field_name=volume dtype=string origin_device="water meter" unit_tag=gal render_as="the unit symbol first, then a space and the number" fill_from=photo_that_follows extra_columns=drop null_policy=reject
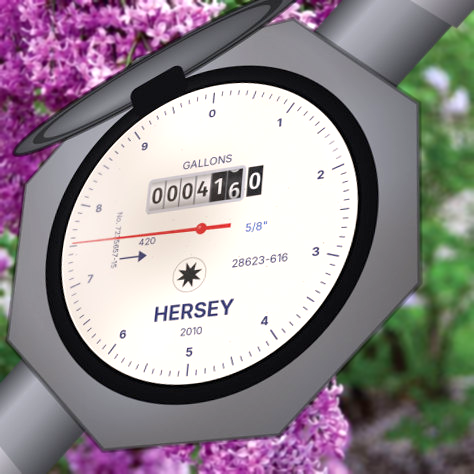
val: gal 4157.5
